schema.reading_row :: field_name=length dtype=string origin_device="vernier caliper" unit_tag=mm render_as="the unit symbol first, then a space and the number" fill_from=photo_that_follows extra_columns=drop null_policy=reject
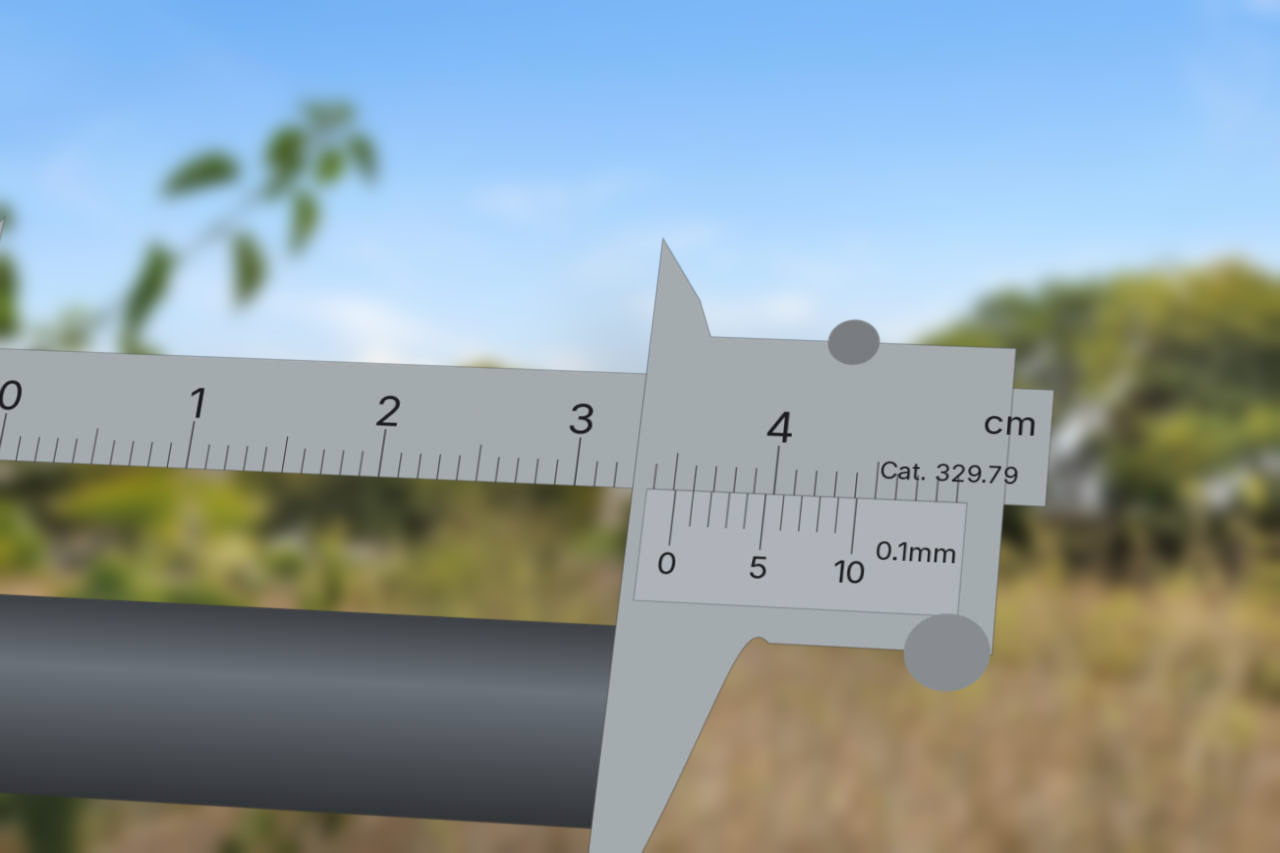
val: mm 35.1
